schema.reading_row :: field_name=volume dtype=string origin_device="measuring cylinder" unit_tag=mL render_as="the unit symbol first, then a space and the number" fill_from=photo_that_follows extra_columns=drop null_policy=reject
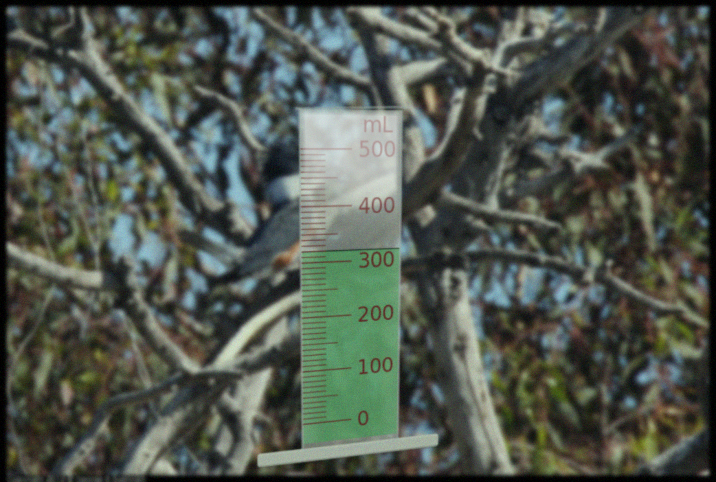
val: mL 320
